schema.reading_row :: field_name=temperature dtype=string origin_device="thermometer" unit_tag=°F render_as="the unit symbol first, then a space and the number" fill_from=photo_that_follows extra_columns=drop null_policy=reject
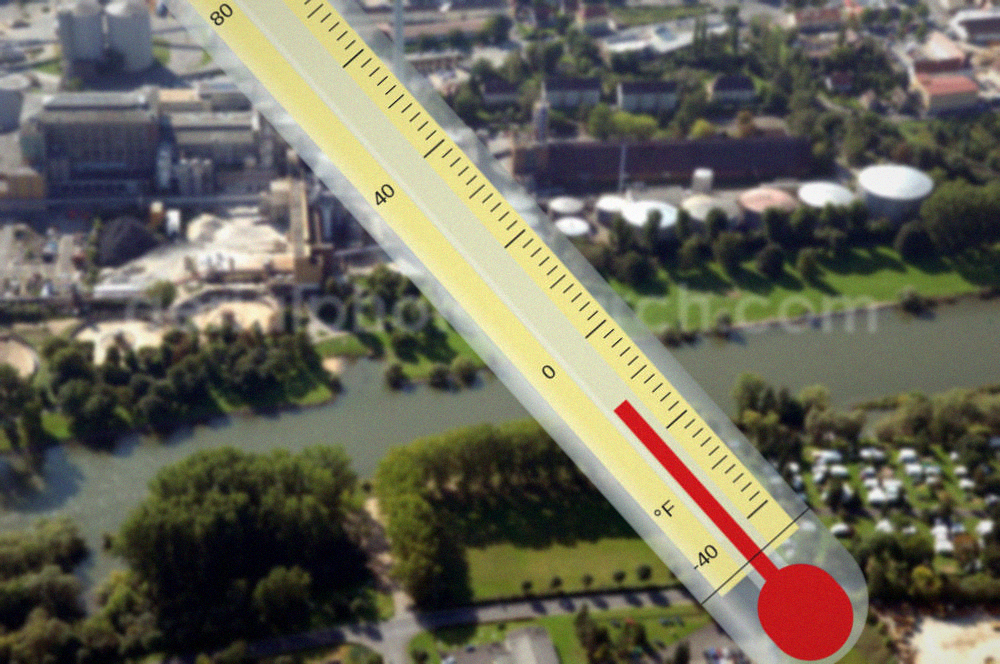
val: °F -12
